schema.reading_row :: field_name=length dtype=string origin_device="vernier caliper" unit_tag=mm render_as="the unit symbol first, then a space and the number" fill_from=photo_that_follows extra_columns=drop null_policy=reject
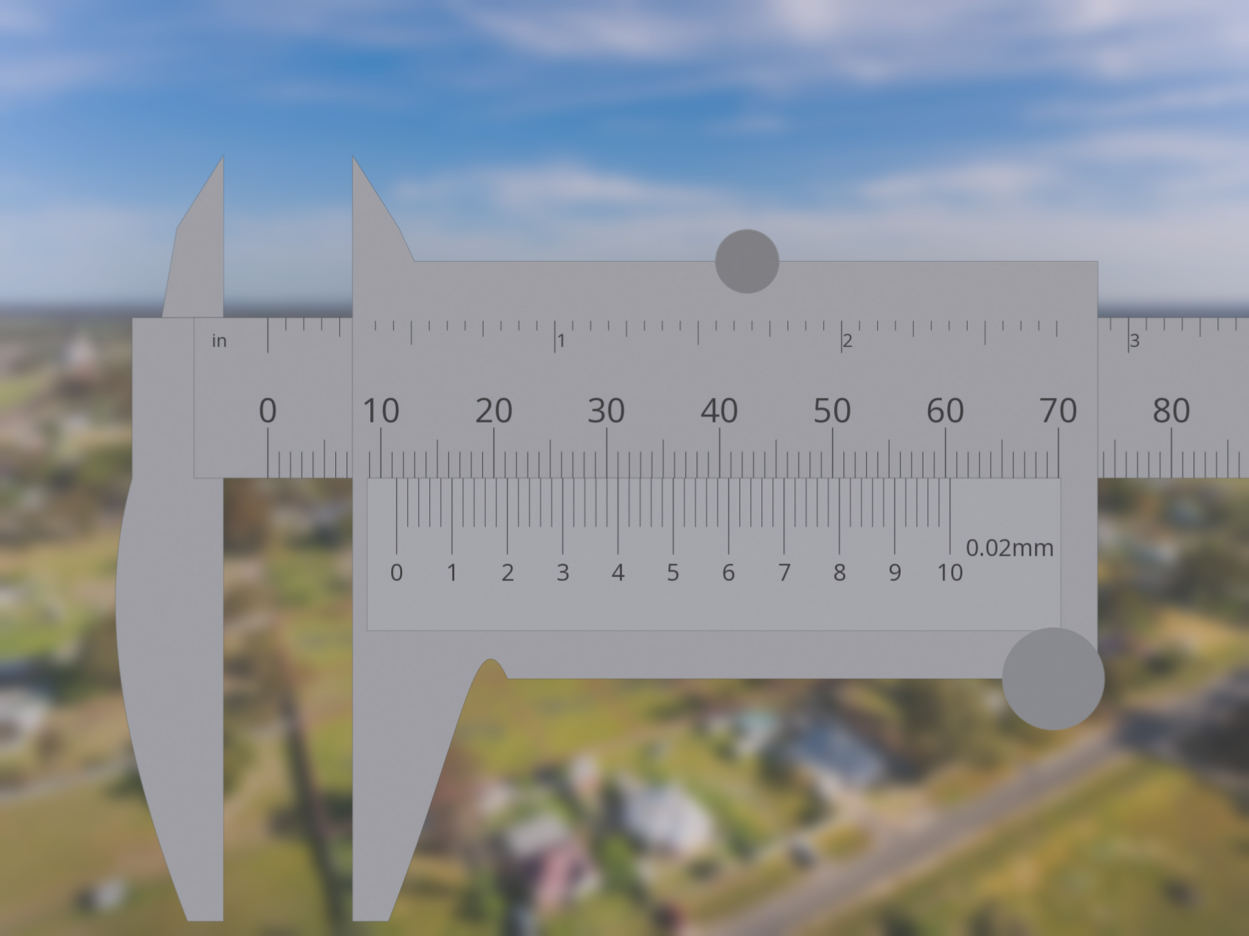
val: mm 11.4
